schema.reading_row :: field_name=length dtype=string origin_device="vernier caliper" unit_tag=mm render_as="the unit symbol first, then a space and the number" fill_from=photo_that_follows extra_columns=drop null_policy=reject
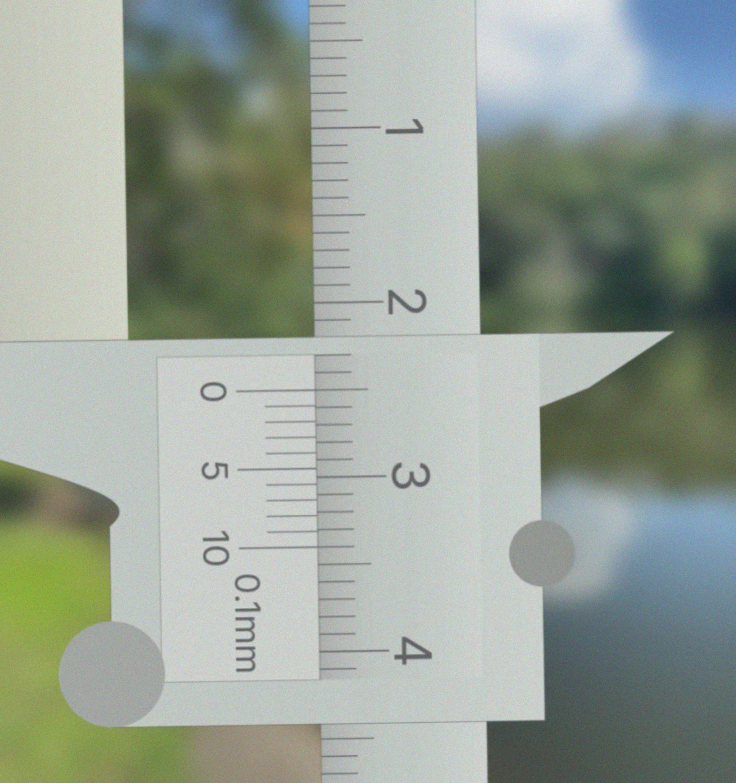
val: mm 25.0
